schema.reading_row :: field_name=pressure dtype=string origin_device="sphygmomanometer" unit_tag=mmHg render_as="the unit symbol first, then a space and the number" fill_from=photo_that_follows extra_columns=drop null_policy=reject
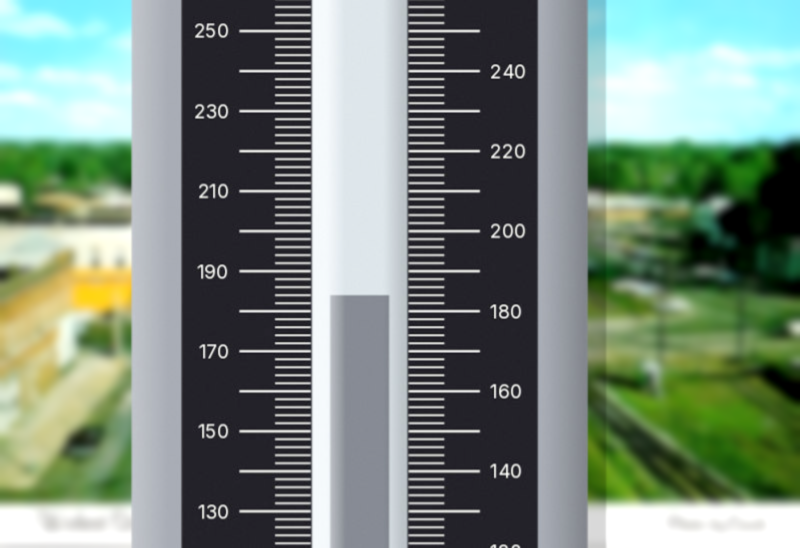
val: mmHg 184
